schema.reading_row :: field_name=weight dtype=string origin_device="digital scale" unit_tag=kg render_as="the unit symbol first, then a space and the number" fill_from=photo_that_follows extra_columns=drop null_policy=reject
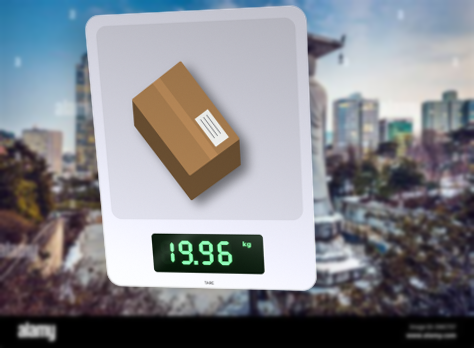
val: kg 19.96
